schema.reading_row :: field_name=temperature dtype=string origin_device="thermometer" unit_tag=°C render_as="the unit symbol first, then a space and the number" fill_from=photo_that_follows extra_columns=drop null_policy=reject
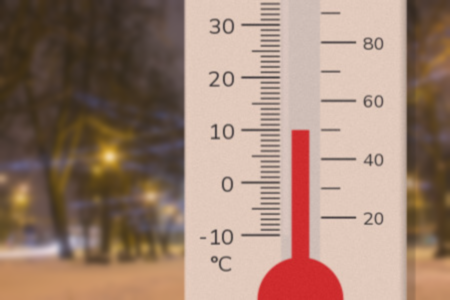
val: °C 10
